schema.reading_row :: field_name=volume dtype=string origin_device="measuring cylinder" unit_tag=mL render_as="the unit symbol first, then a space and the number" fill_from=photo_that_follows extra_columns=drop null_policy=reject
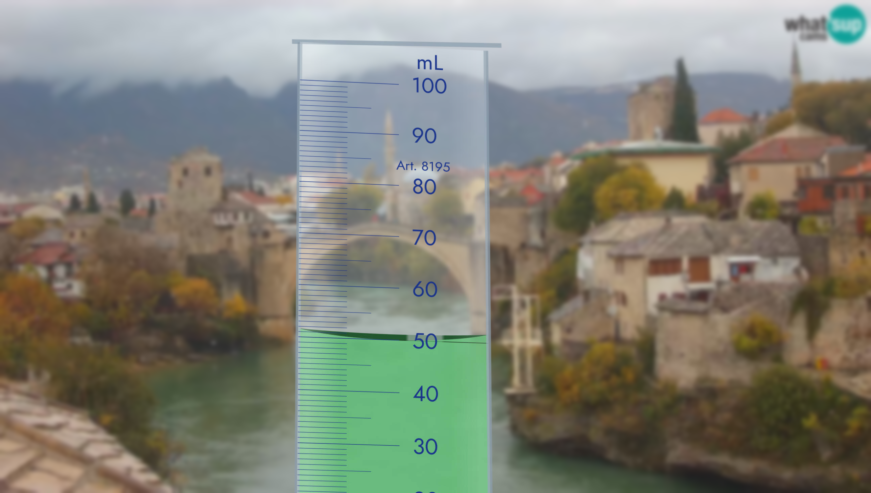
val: mL 50
